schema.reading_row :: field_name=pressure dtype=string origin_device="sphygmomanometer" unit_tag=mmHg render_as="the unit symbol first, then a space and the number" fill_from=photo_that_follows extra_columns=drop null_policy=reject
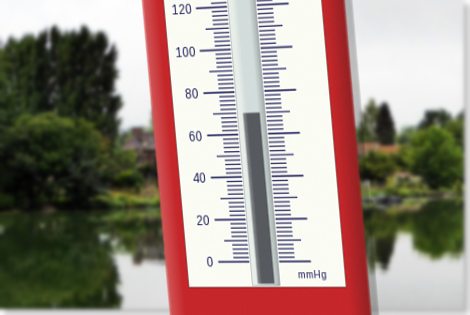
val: mmHg 70
